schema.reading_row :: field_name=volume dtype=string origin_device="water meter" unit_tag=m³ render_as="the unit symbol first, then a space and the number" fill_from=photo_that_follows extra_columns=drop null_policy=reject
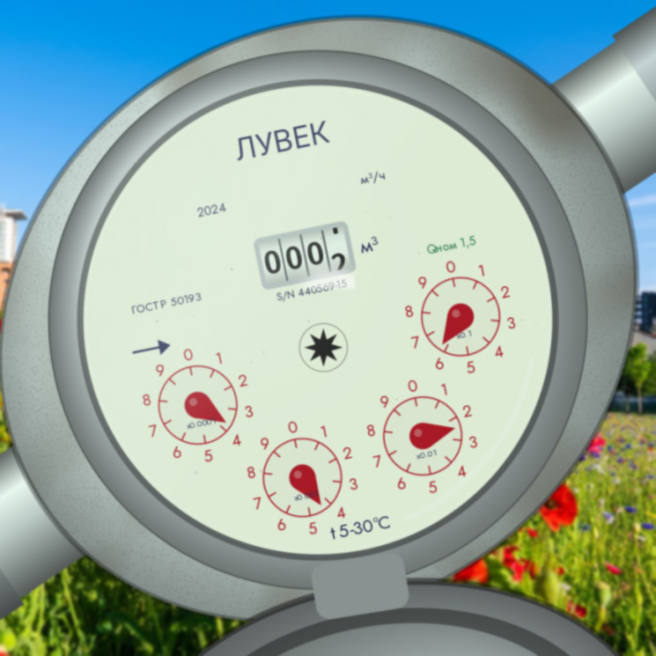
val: m³ 1.6243
